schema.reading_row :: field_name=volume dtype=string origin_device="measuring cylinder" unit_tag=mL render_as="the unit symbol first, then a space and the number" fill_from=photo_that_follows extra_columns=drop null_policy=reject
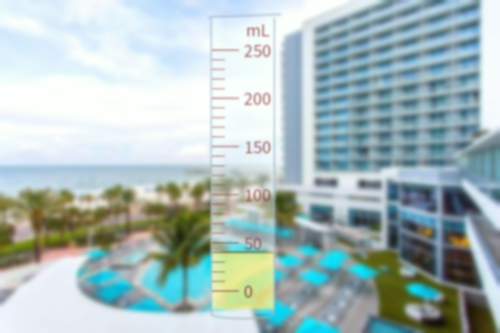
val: mL 40
